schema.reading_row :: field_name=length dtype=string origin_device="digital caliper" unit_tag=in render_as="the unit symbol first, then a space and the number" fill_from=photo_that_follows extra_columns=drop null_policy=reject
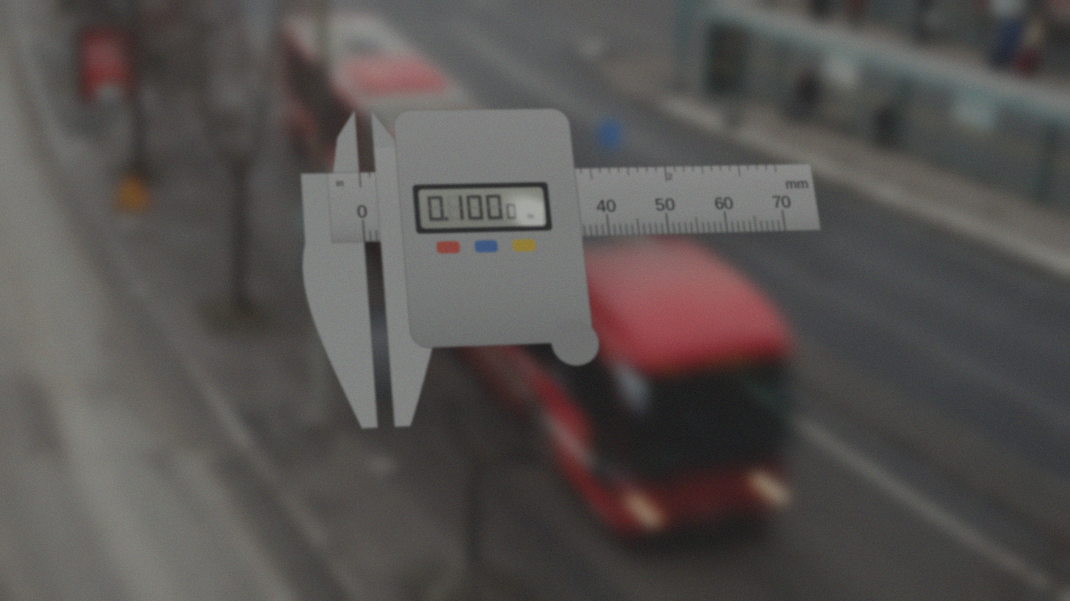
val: in 0.1000
